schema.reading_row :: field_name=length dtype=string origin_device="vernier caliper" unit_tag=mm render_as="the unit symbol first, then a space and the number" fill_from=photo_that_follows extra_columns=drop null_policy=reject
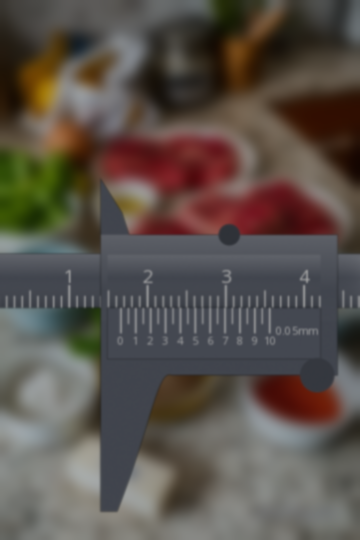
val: mm 16.6
